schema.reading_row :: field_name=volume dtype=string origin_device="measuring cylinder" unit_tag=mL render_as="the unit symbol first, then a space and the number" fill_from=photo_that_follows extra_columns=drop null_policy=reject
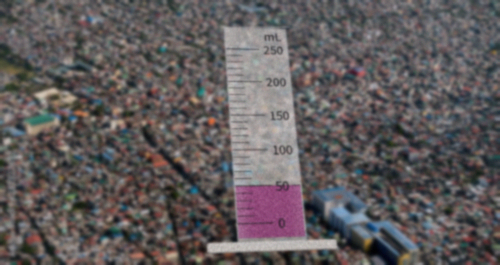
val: mL 50
